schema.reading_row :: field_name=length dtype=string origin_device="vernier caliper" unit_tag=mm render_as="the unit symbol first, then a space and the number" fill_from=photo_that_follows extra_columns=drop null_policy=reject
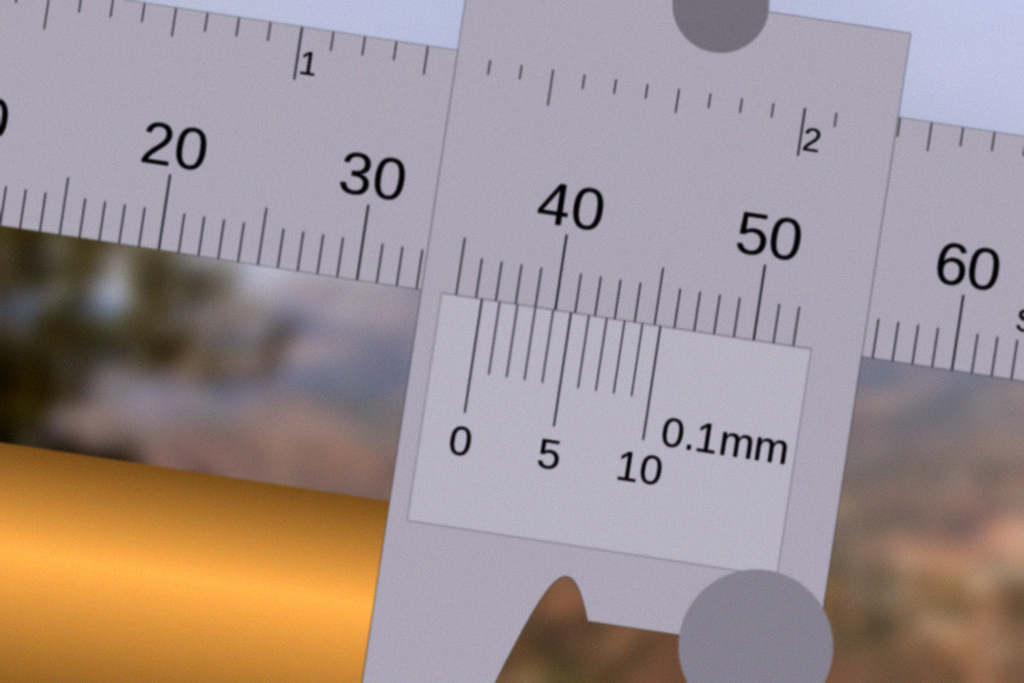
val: mm 36.3
